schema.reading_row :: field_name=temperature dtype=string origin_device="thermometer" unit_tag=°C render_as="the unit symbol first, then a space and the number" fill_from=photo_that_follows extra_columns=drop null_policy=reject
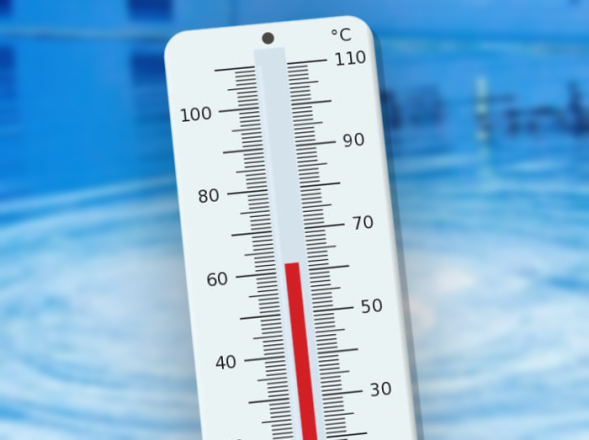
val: °C 62
